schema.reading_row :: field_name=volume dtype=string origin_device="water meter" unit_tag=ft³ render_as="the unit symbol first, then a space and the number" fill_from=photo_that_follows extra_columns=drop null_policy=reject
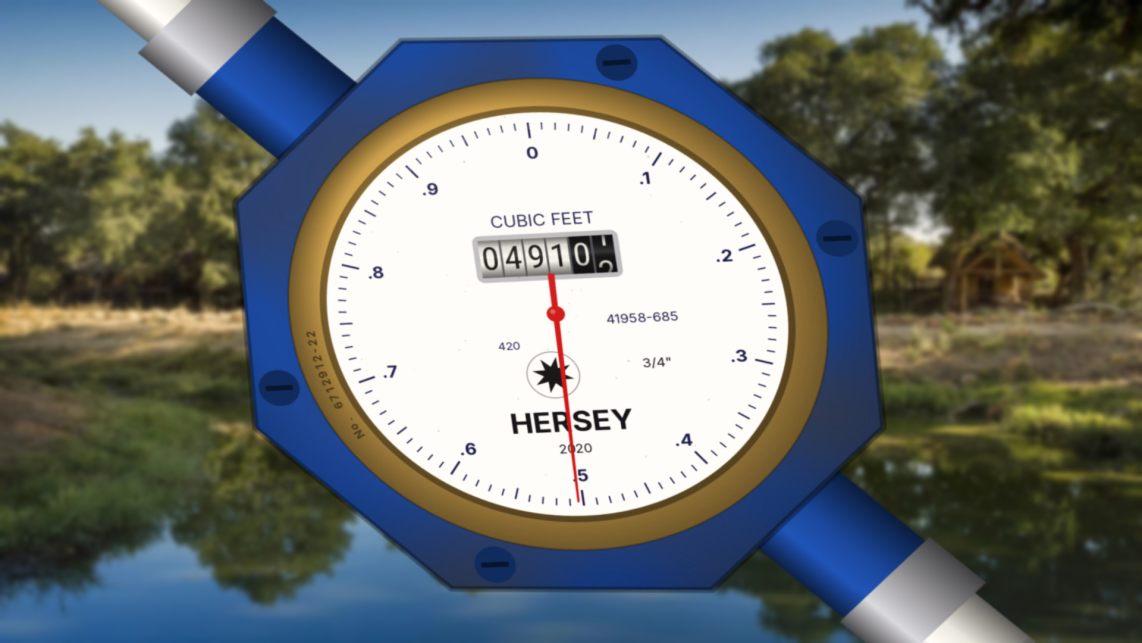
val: ft³ 49101.50
